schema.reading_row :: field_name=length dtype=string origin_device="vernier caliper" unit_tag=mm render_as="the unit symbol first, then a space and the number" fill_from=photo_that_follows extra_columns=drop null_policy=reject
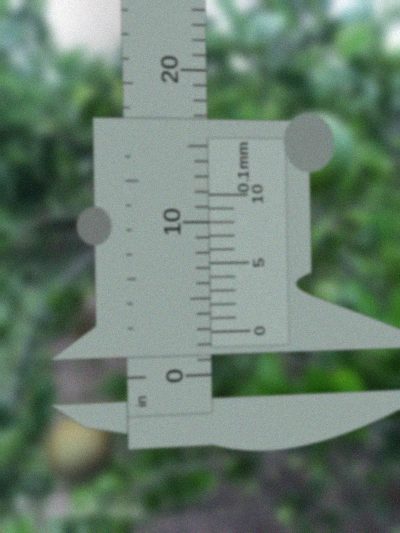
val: mm 2.8
